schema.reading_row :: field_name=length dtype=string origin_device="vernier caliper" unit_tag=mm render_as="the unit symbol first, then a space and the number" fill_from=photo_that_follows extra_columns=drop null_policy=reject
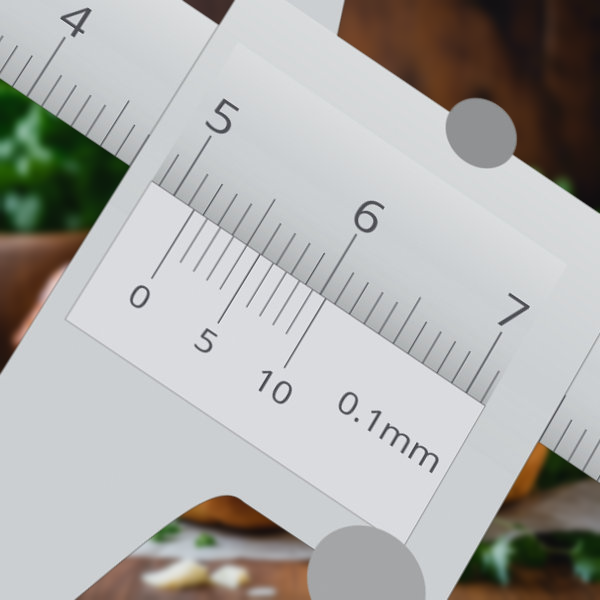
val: mm 51.4
